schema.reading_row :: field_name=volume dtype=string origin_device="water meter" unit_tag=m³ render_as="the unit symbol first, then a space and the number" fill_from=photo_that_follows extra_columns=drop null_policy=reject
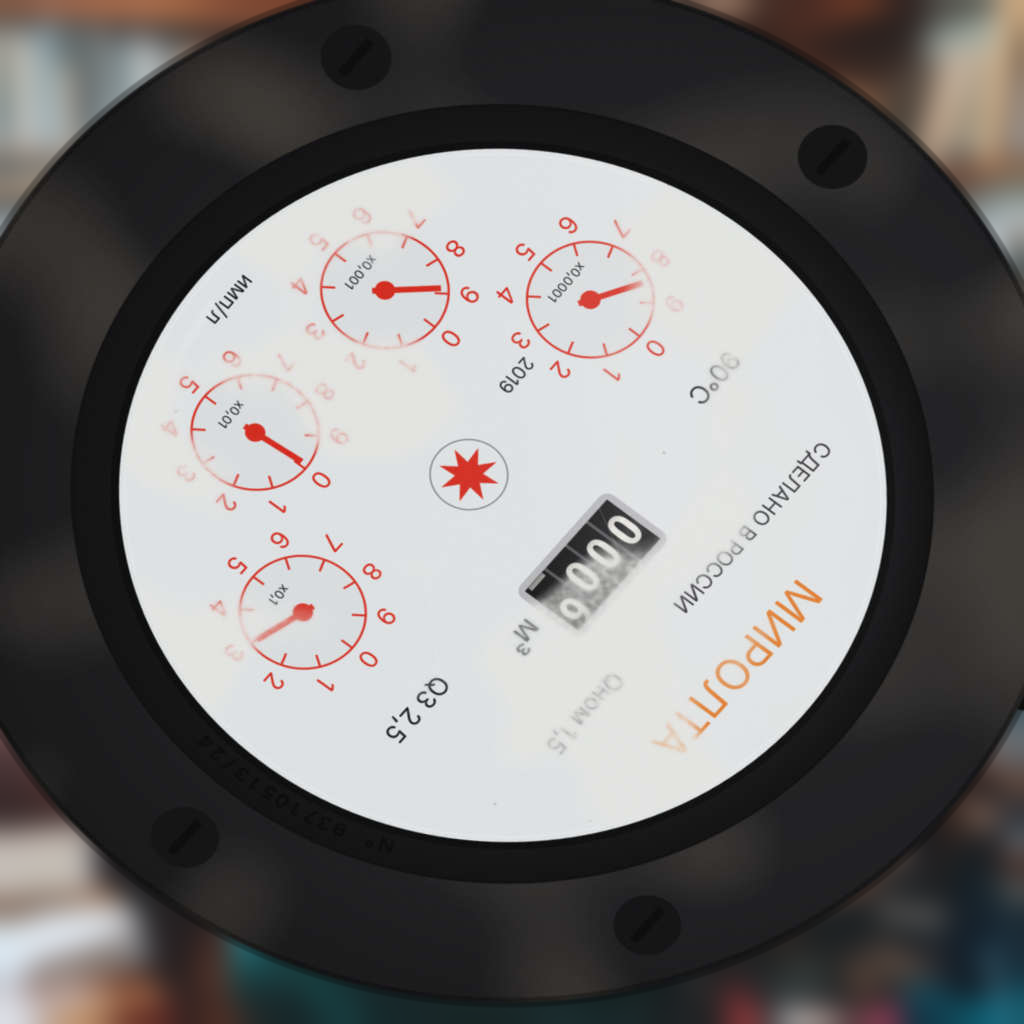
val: m³ 6.2988
